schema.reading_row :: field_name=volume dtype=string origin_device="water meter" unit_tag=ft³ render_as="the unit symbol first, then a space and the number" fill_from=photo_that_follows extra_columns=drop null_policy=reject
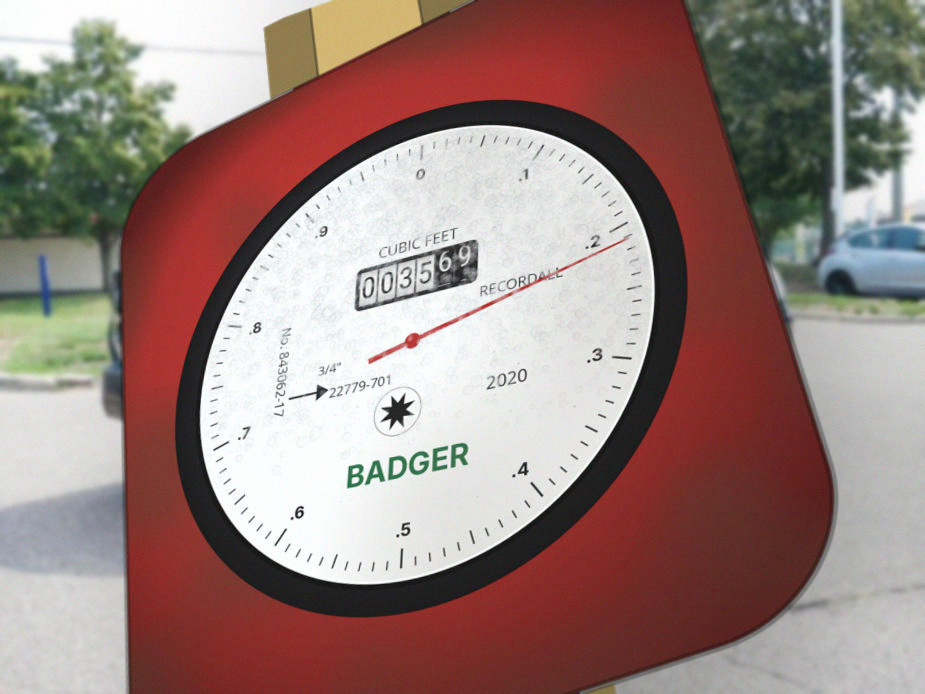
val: ft³ 3569.21
